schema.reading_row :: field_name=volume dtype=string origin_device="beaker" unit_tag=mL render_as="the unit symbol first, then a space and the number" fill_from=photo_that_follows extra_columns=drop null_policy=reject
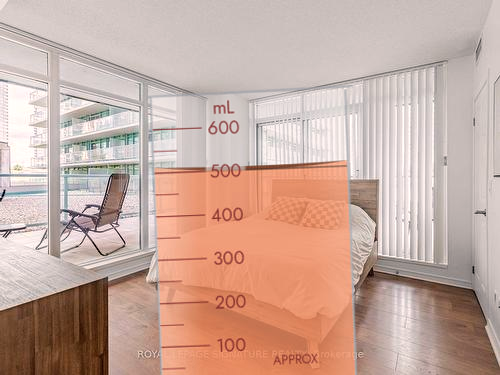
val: mL 500
